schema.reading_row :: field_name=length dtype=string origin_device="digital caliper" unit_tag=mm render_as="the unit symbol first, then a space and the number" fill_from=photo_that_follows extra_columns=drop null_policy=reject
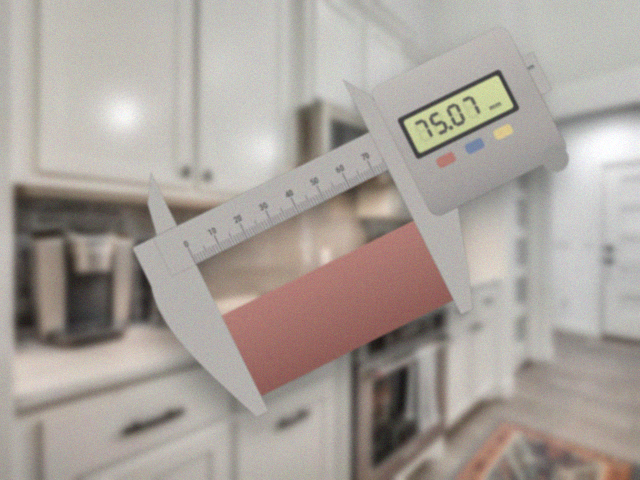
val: mm 75.07
